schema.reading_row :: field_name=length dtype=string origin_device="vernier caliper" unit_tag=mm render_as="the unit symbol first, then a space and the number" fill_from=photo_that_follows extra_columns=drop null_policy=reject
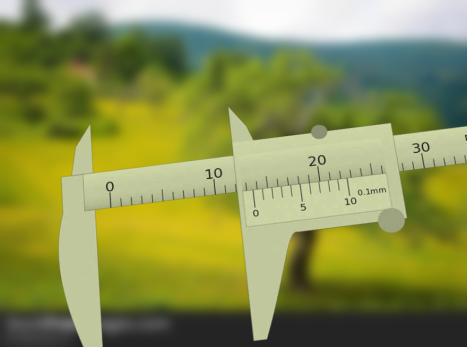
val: mm 13.6
